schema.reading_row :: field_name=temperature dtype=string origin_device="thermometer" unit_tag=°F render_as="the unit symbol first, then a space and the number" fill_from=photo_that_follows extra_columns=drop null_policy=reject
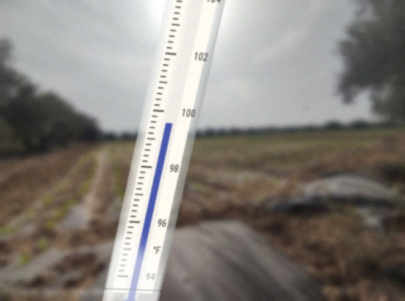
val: °F 99.6
